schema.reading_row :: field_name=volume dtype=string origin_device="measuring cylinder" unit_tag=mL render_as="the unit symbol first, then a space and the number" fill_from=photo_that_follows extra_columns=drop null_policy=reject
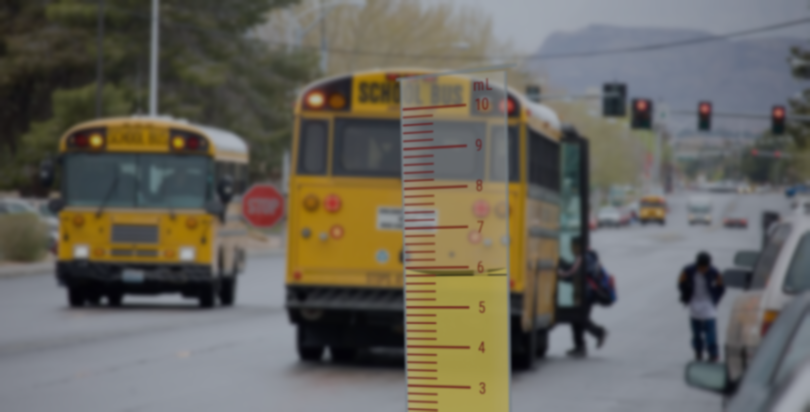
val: mL 5.8
